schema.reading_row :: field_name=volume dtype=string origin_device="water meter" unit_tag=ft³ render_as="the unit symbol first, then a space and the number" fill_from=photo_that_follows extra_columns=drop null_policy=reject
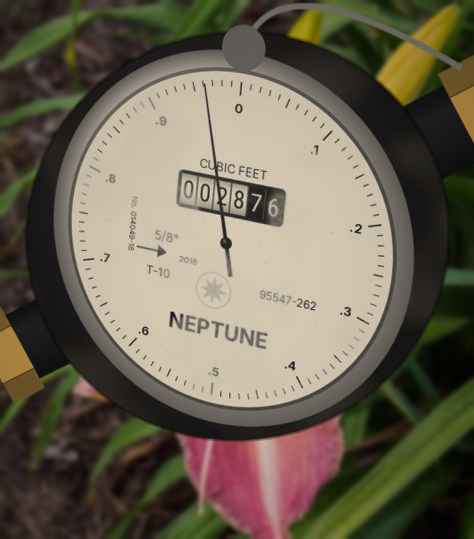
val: ft³ 2875.96
